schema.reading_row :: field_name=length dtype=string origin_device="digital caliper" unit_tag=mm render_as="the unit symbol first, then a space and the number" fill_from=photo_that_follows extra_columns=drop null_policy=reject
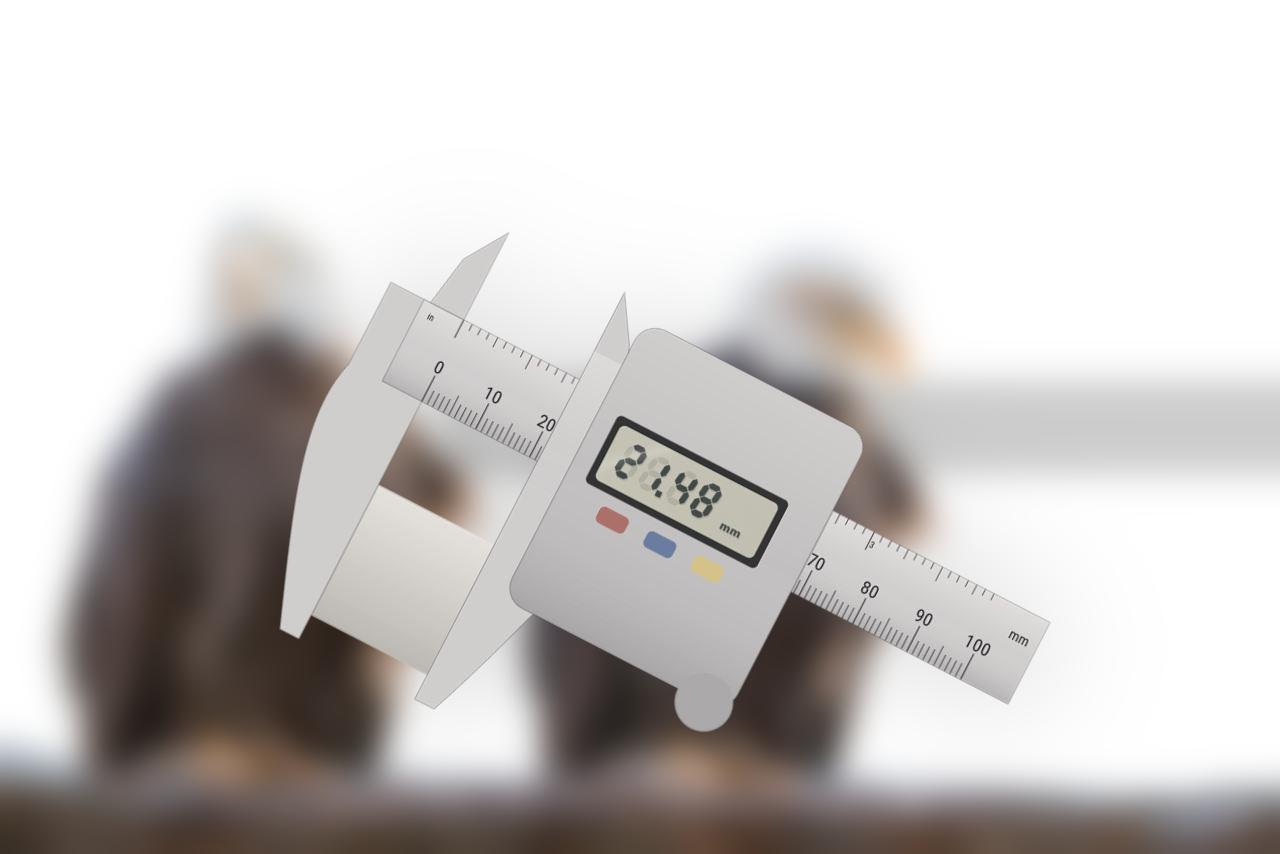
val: mm 21.48
